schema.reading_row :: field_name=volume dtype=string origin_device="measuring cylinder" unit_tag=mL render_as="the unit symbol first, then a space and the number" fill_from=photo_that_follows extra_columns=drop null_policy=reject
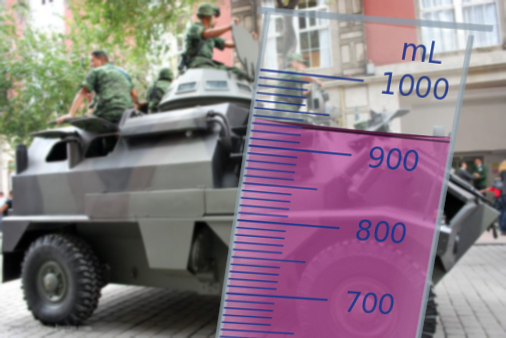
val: mL 930
